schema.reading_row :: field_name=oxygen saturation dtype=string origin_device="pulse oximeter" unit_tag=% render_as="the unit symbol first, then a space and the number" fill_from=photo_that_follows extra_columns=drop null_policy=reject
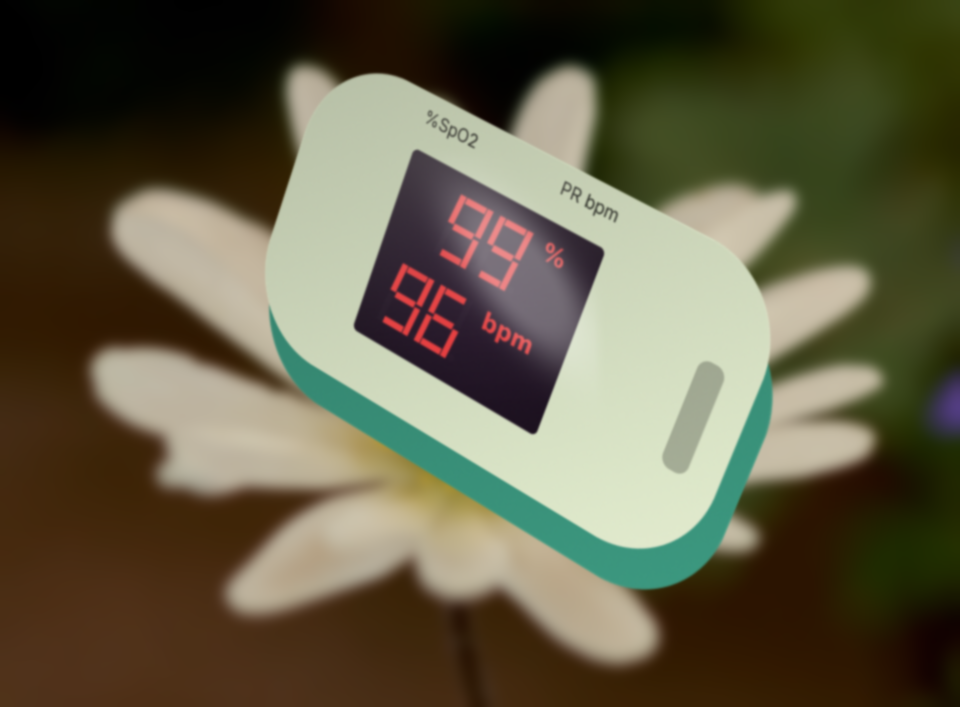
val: % 99
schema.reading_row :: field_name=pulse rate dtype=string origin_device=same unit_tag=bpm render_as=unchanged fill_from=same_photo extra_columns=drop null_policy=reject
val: bpm 96
